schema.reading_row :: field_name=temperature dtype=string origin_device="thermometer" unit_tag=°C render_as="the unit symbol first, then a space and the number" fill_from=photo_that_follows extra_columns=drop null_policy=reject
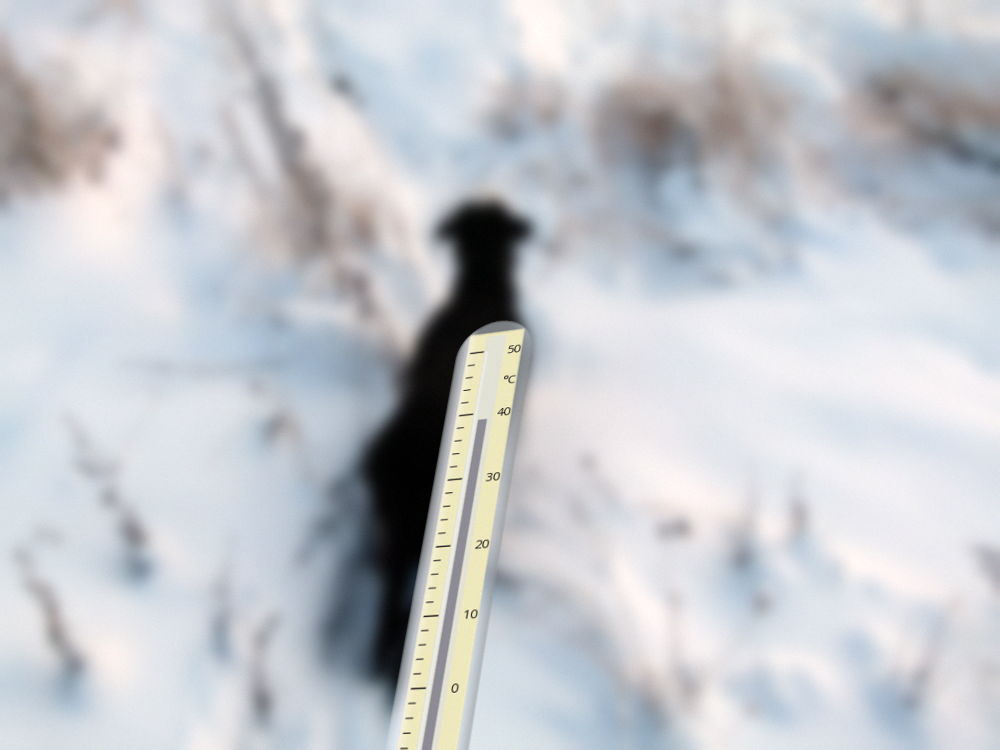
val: °C 39
